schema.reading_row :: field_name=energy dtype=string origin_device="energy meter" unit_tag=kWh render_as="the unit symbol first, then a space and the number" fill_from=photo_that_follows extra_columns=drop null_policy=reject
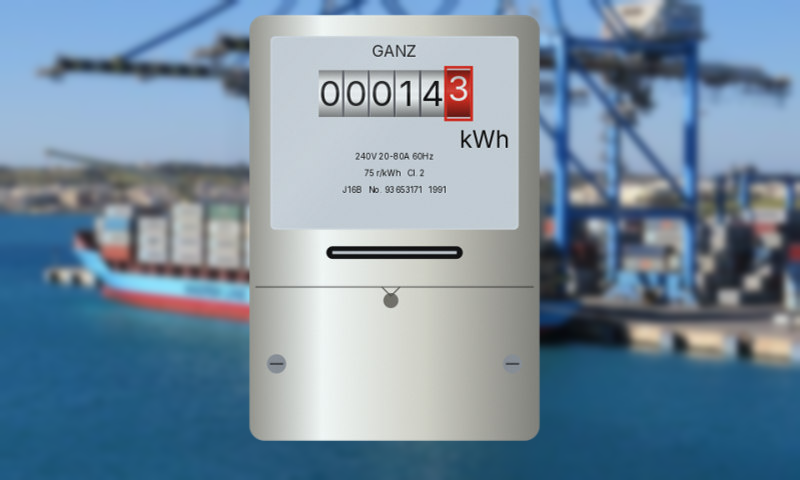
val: kWh 14.3
